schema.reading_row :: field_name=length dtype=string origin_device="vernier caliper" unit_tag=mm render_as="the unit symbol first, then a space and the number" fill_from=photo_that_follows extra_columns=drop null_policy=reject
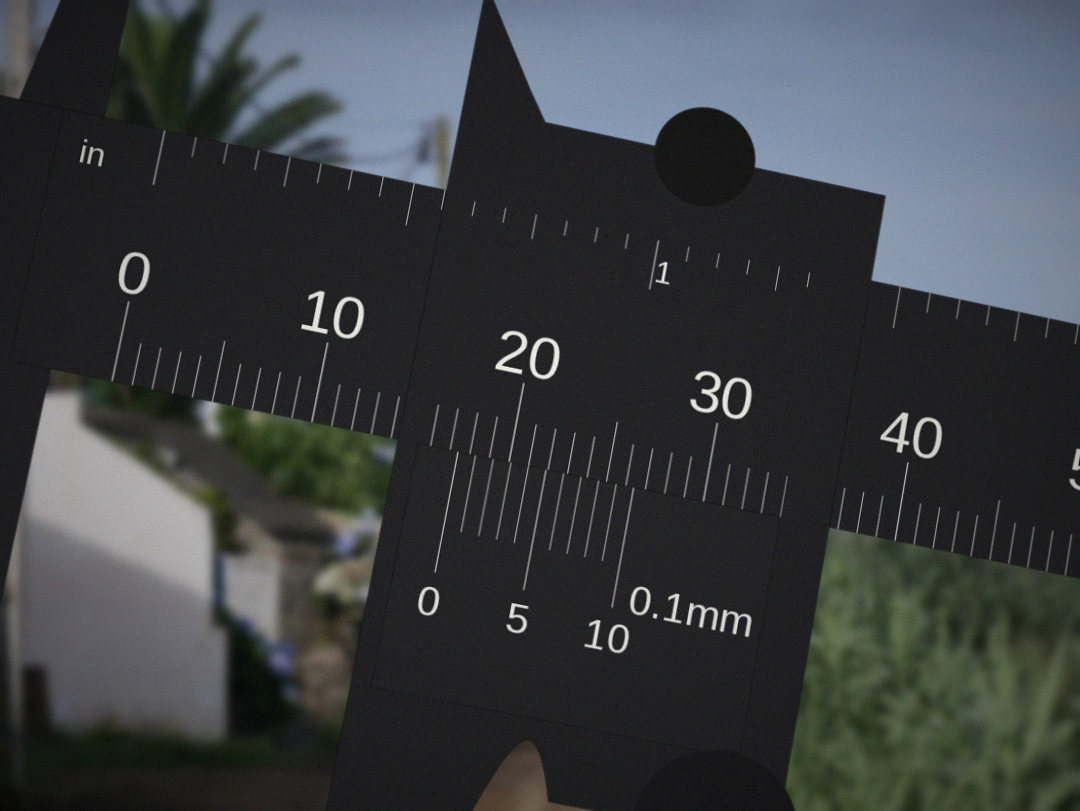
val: mm 17.4
